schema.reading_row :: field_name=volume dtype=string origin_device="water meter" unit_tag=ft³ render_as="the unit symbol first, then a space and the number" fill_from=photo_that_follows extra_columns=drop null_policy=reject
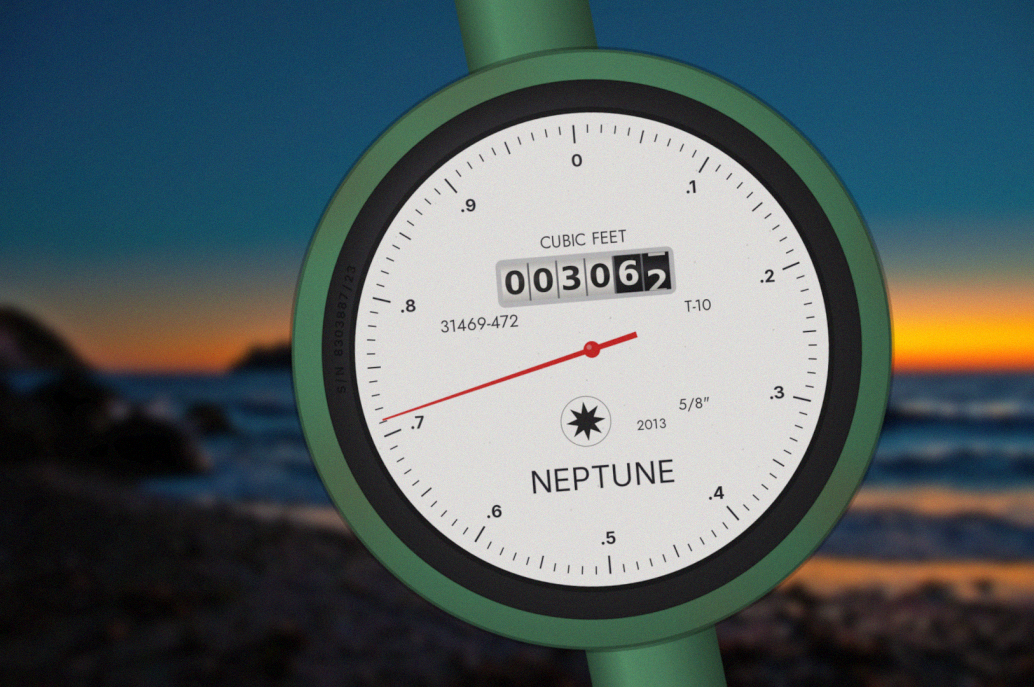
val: ft³ 3061.71
